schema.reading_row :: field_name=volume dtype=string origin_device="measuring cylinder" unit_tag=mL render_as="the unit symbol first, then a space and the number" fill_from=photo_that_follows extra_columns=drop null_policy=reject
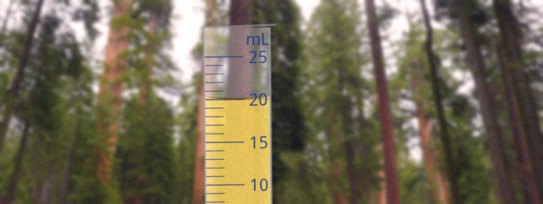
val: mL 20
